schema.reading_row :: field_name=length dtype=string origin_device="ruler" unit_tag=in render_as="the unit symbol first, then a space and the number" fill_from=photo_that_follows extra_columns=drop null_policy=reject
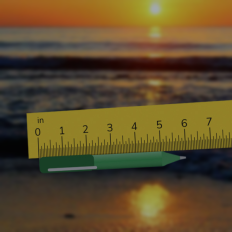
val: in 6
